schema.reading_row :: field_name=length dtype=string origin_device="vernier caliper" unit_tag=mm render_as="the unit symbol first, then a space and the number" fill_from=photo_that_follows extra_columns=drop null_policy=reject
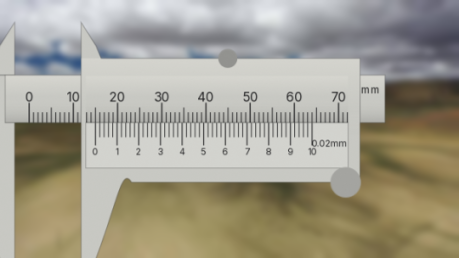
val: mm 15.0
